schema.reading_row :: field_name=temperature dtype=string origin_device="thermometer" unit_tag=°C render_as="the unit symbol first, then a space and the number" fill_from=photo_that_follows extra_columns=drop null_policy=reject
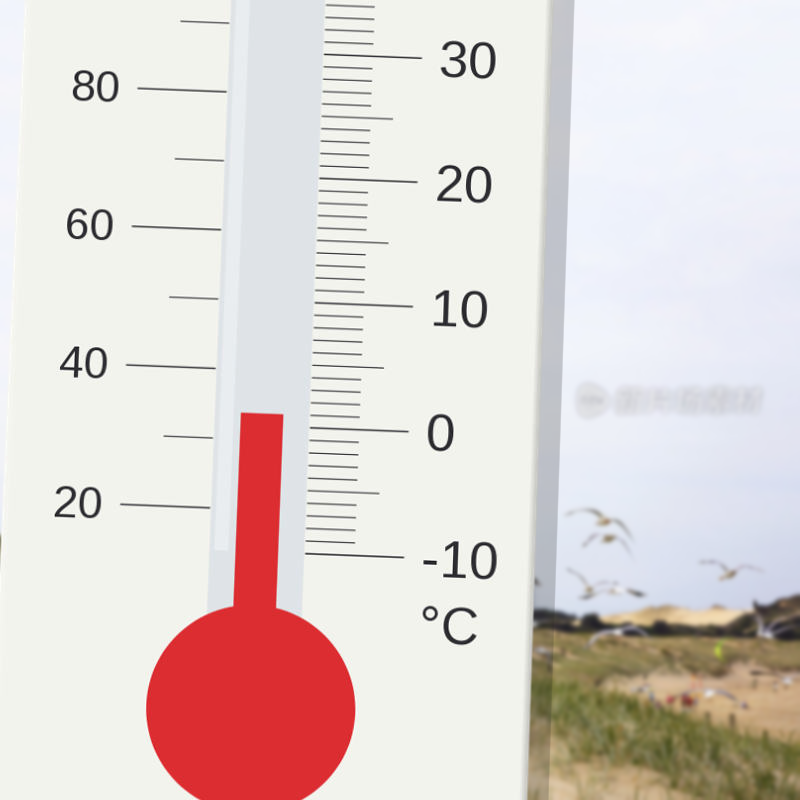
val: °C 1
